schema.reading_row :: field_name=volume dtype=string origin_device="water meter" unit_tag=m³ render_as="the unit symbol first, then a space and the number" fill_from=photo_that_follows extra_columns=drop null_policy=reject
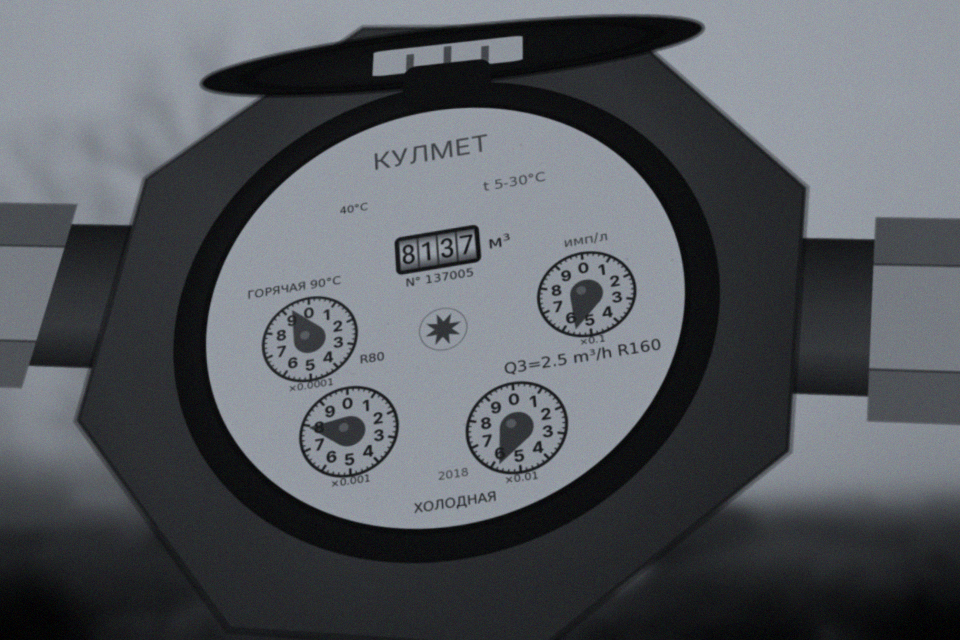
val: m³ 8137.5579
